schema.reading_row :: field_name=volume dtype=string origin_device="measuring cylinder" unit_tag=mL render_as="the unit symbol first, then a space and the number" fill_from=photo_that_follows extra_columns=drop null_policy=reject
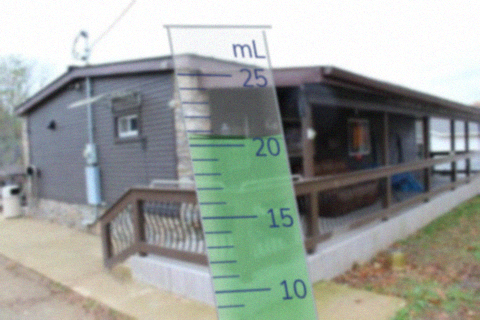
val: mL 20.5
